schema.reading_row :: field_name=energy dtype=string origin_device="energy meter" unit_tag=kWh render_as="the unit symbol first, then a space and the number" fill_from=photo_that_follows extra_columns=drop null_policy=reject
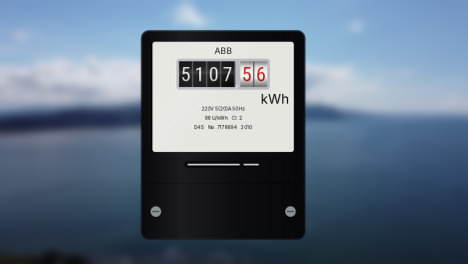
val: kWh 5107.56
